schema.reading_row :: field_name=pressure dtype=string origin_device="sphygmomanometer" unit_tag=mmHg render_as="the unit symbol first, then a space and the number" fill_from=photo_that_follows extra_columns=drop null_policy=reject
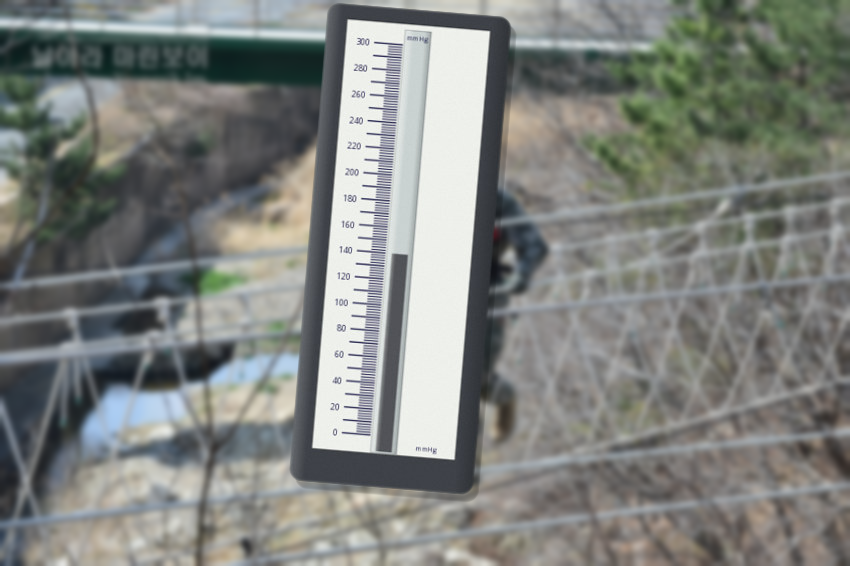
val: mmHg 140
